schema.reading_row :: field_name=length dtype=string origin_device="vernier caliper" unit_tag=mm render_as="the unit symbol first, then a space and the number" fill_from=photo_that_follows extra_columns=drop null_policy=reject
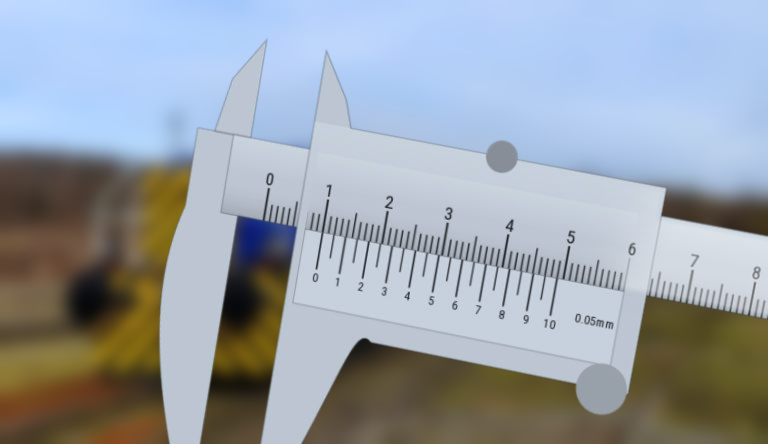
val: mm 10.0
